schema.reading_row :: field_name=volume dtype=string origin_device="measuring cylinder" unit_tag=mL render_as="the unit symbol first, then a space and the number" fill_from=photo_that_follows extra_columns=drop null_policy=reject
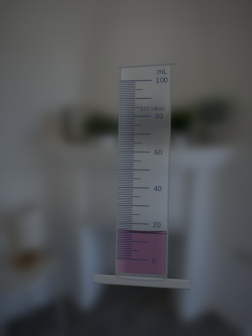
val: mL 15
